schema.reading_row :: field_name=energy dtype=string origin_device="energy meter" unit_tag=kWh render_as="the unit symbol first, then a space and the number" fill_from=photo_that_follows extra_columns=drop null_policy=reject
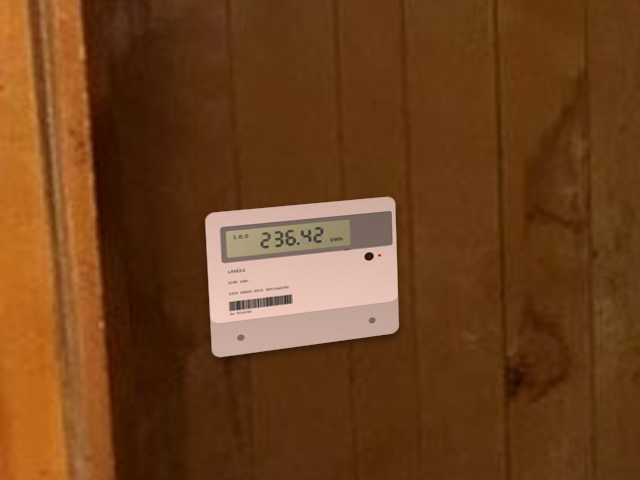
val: kWh 236.42
